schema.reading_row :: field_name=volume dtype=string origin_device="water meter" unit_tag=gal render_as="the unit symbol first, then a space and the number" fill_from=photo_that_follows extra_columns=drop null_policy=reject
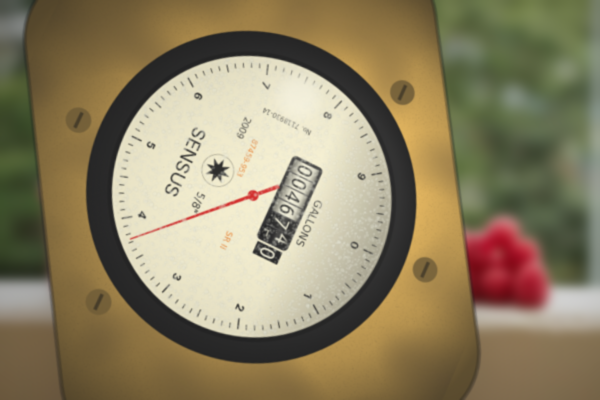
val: gal 46743.7
